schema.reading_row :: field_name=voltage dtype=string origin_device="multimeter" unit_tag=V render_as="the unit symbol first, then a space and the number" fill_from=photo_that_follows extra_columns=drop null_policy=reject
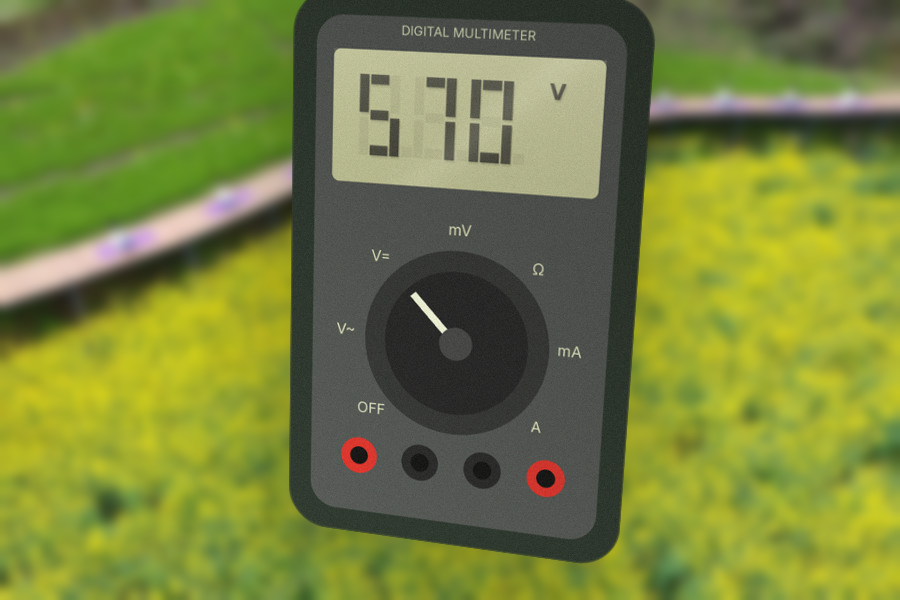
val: V 570
